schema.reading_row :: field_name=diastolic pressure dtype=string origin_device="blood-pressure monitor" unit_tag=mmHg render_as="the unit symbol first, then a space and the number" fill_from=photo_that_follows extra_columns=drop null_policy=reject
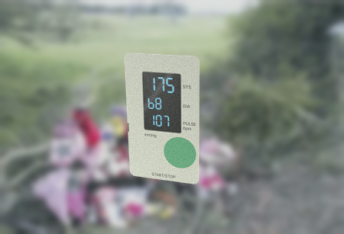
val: mmHg 68
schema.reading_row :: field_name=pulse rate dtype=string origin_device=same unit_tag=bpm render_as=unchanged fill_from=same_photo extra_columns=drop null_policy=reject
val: bpm 107
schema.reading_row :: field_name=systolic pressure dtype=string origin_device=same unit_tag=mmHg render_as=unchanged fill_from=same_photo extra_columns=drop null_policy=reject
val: mmHg 175
